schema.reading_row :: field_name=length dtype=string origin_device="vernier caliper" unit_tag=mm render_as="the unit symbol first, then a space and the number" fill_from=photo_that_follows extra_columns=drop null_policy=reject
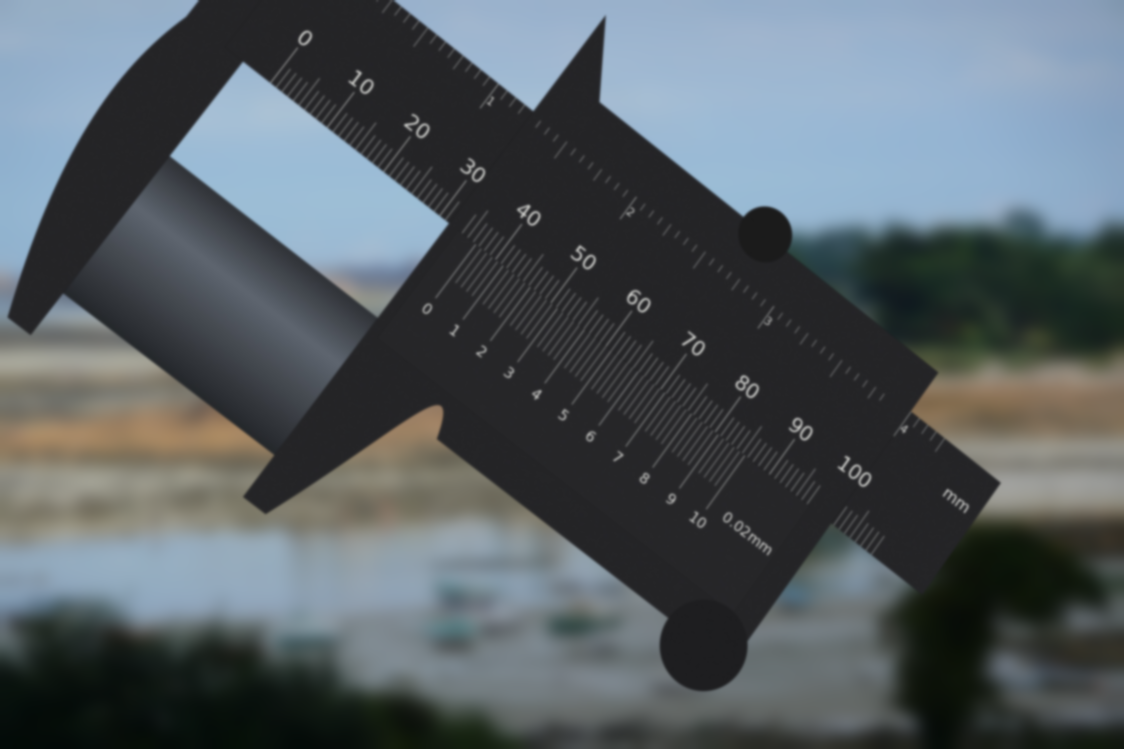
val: mm 36.5
